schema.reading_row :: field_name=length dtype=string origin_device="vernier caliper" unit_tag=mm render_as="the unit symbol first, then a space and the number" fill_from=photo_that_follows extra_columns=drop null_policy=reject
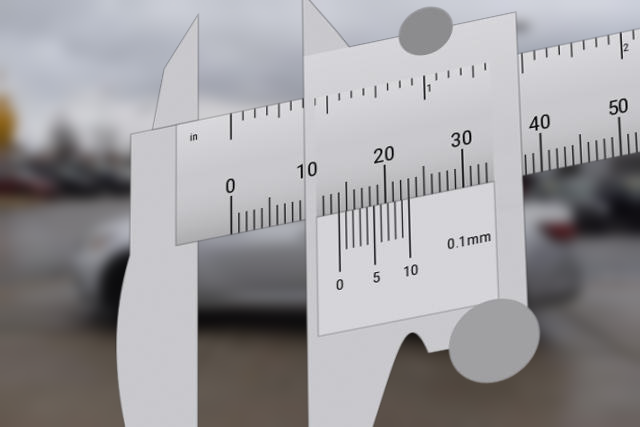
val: mm 14.0
